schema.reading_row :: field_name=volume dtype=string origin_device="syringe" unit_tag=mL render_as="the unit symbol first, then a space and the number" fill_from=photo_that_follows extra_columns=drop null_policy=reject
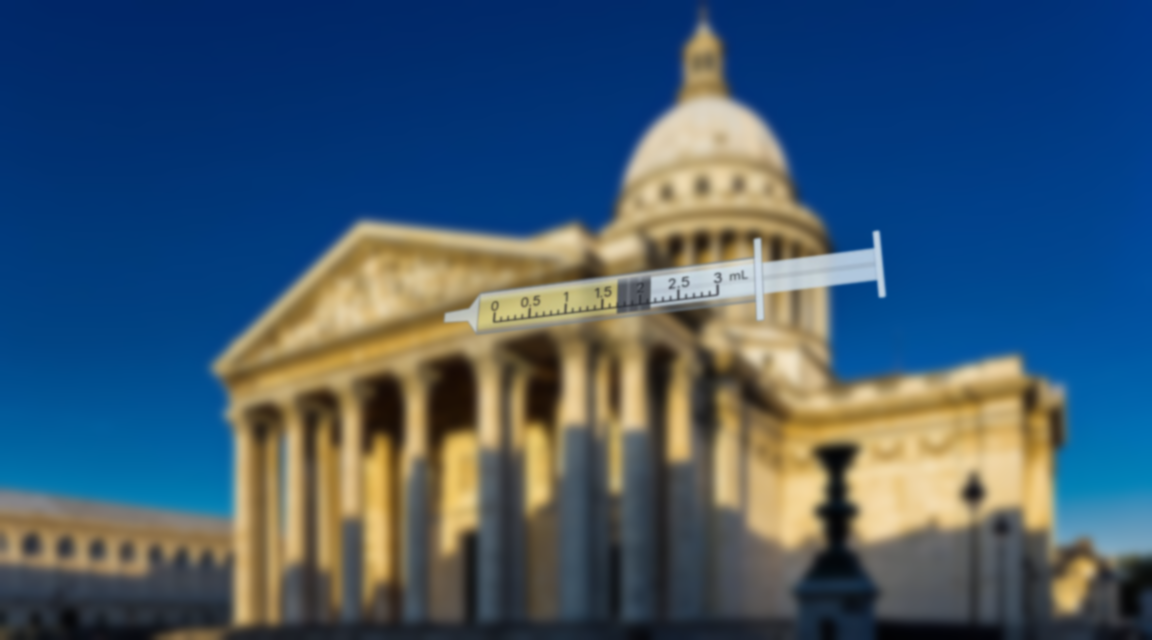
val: mL 1.7
